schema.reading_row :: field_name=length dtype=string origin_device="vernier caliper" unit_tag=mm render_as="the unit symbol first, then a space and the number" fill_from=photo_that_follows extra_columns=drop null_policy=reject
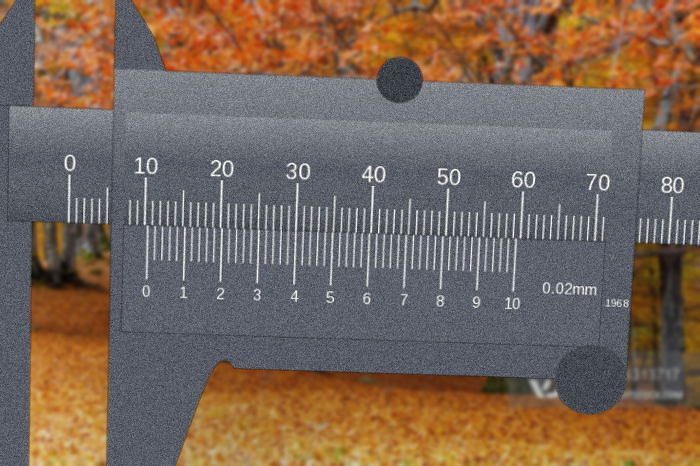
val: mm 10.4
